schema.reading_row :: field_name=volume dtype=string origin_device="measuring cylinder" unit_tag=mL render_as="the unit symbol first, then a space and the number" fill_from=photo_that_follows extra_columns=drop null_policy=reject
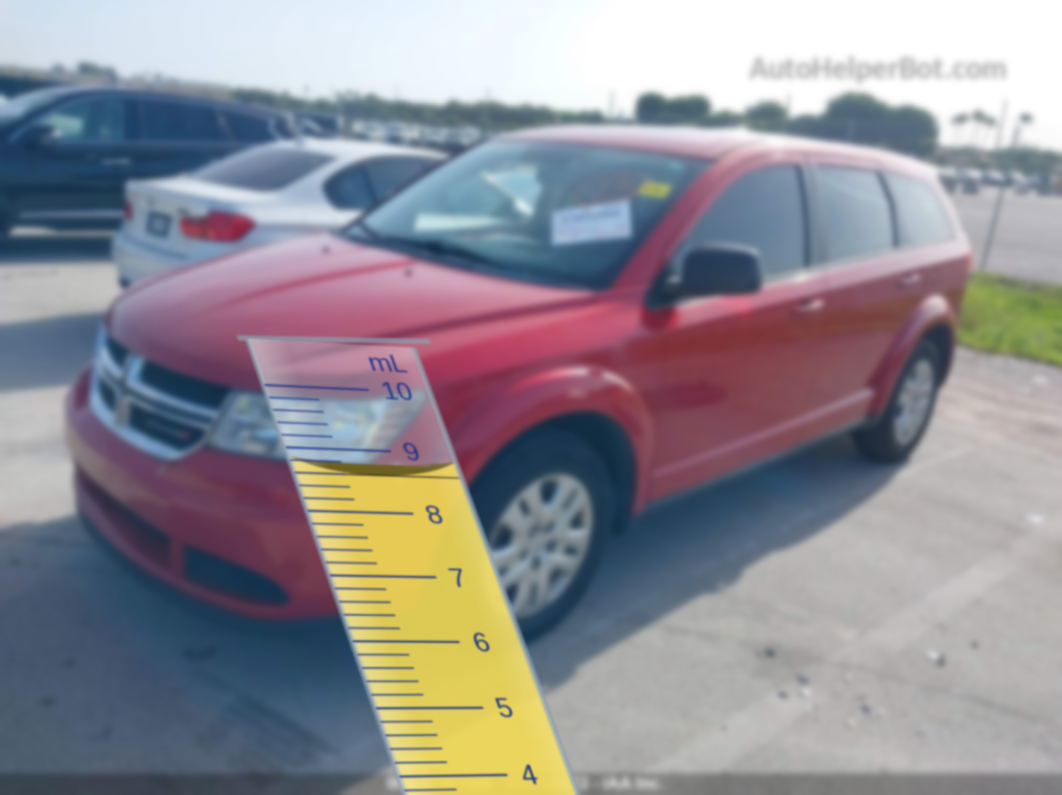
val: mL 8.6
